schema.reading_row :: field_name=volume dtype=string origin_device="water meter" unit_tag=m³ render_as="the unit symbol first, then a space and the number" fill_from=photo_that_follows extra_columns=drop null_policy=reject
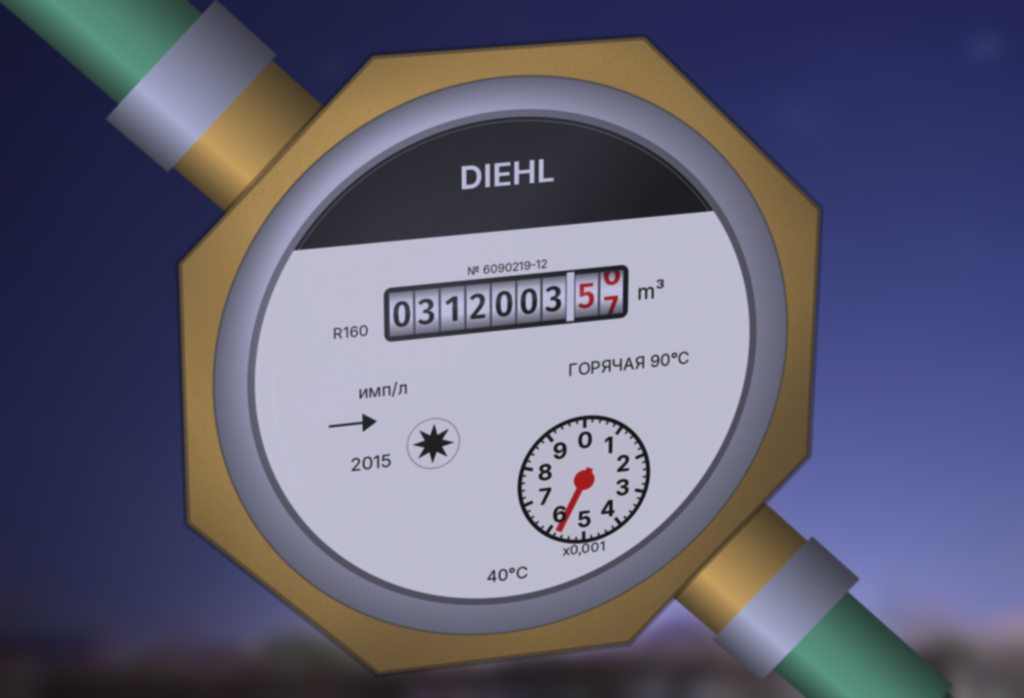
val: m³ 312003.565
